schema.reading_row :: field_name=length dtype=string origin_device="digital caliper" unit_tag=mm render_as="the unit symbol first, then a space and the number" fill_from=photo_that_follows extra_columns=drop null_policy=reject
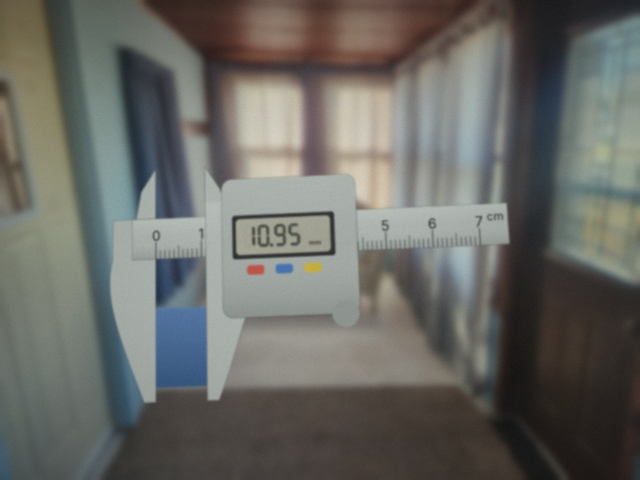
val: mm 10.95
